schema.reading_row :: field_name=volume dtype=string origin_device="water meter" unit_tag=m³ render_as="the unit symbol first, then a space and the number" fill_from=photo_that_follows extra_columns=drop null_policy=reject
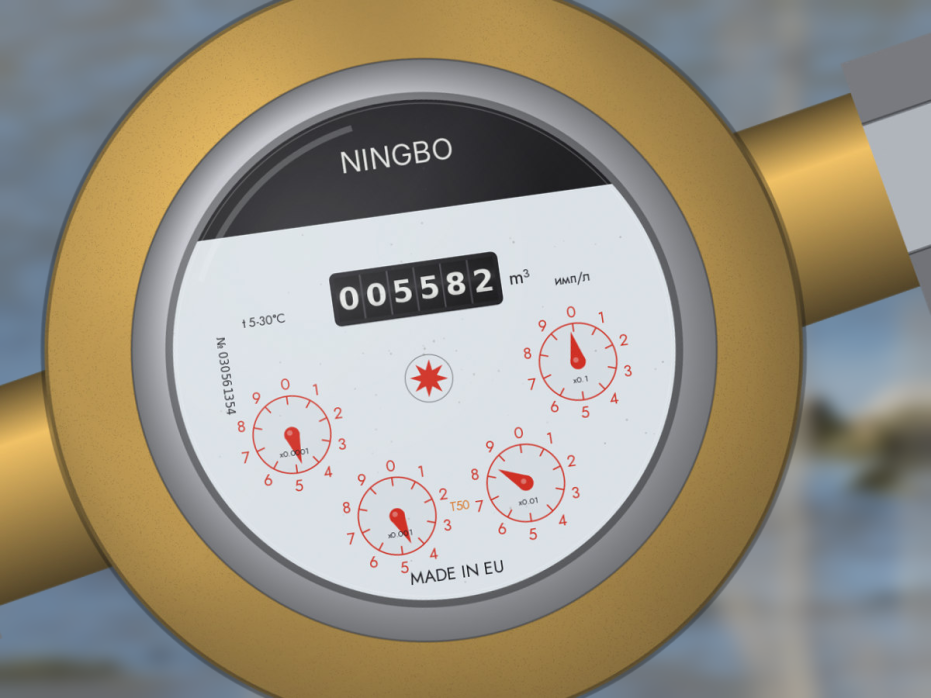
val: m³ 5581.9844
